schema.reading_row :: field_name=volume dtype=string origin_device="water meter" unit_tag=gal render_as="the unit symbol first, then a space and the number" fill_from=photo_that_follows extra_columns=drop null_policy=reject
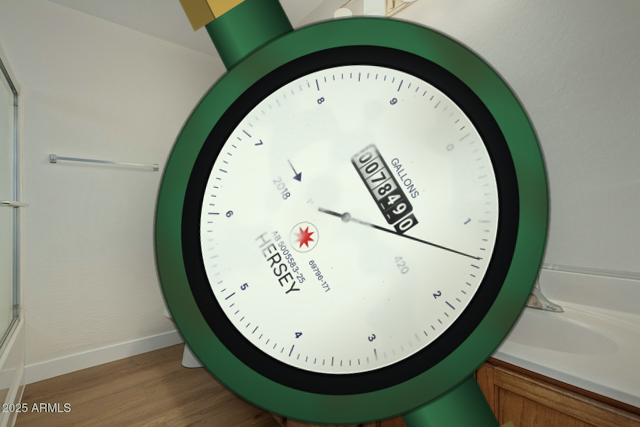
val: gal 78491.4
